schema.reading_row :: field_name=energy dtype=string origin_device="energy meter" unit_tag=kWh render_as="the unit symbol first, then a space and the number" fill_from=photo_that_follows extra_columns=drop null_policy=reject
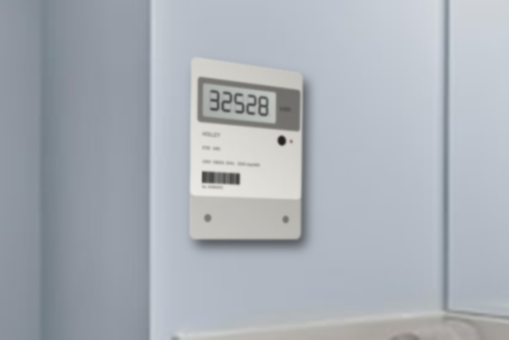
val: kWh 32528
